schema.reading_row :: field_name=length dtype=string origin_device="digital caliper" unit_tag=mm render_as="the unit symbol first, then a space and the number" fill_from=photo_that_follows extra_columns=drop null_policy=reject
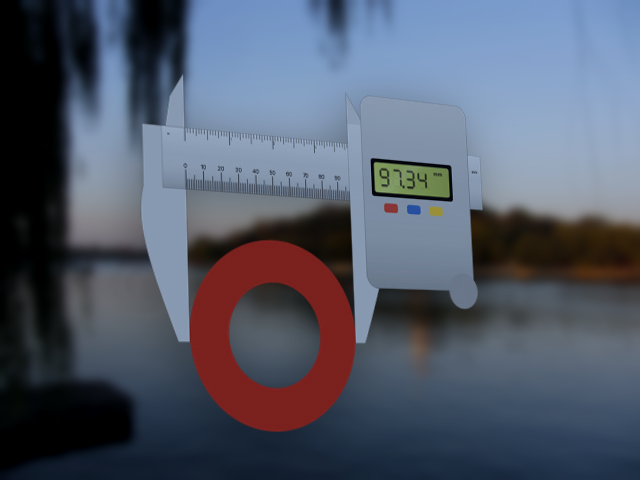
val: mm 97.34
